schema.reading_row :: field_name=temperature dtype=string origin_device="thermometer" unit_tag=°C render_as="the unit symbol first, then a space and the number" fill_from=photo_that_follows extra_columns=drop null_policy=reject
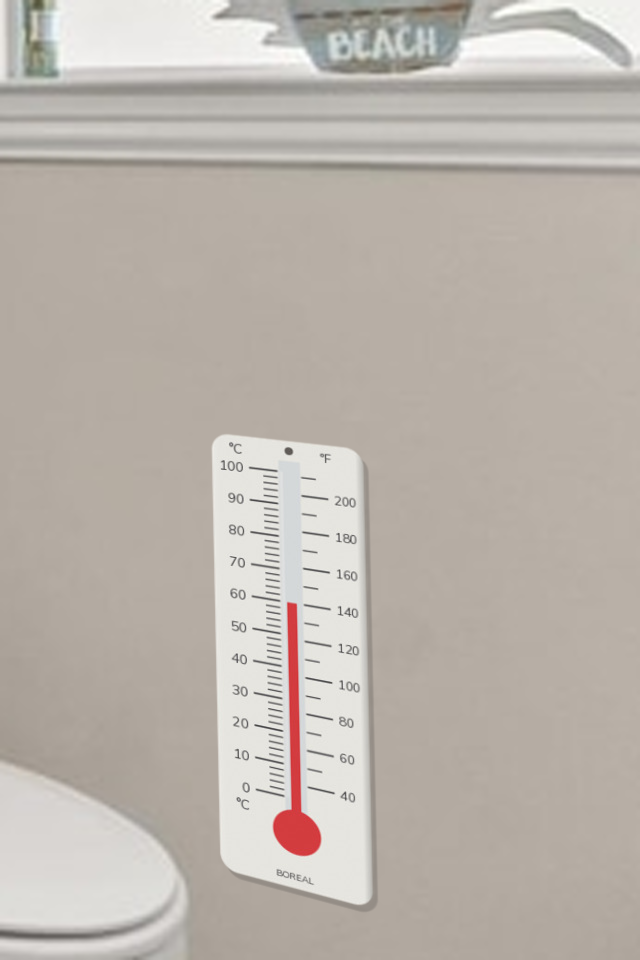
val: °C 60
